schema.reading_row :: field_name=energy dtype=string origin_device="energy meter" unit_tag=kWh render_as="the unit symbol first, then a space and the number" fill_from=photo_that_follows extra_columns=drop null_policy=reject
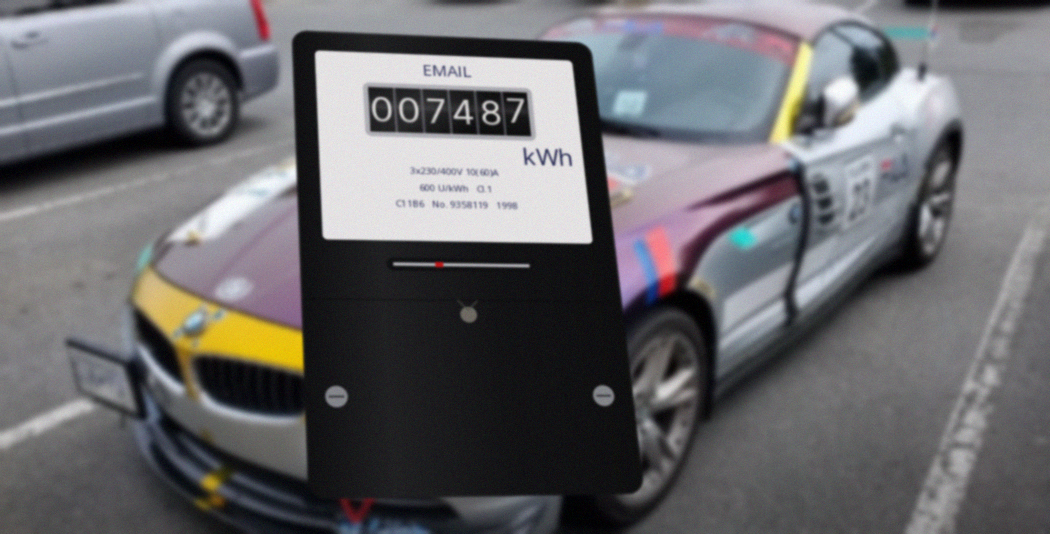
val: kWh 7487
